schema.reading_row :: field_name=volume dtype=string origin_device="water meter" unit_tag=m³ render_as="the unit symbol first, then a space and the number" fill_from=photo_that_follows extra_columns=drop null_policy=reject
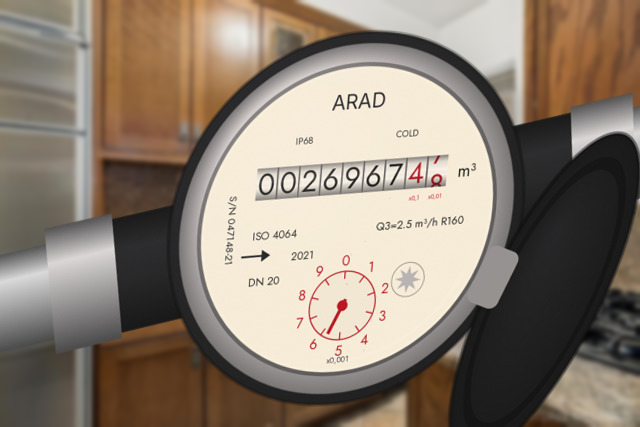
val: m³ 26967.475
